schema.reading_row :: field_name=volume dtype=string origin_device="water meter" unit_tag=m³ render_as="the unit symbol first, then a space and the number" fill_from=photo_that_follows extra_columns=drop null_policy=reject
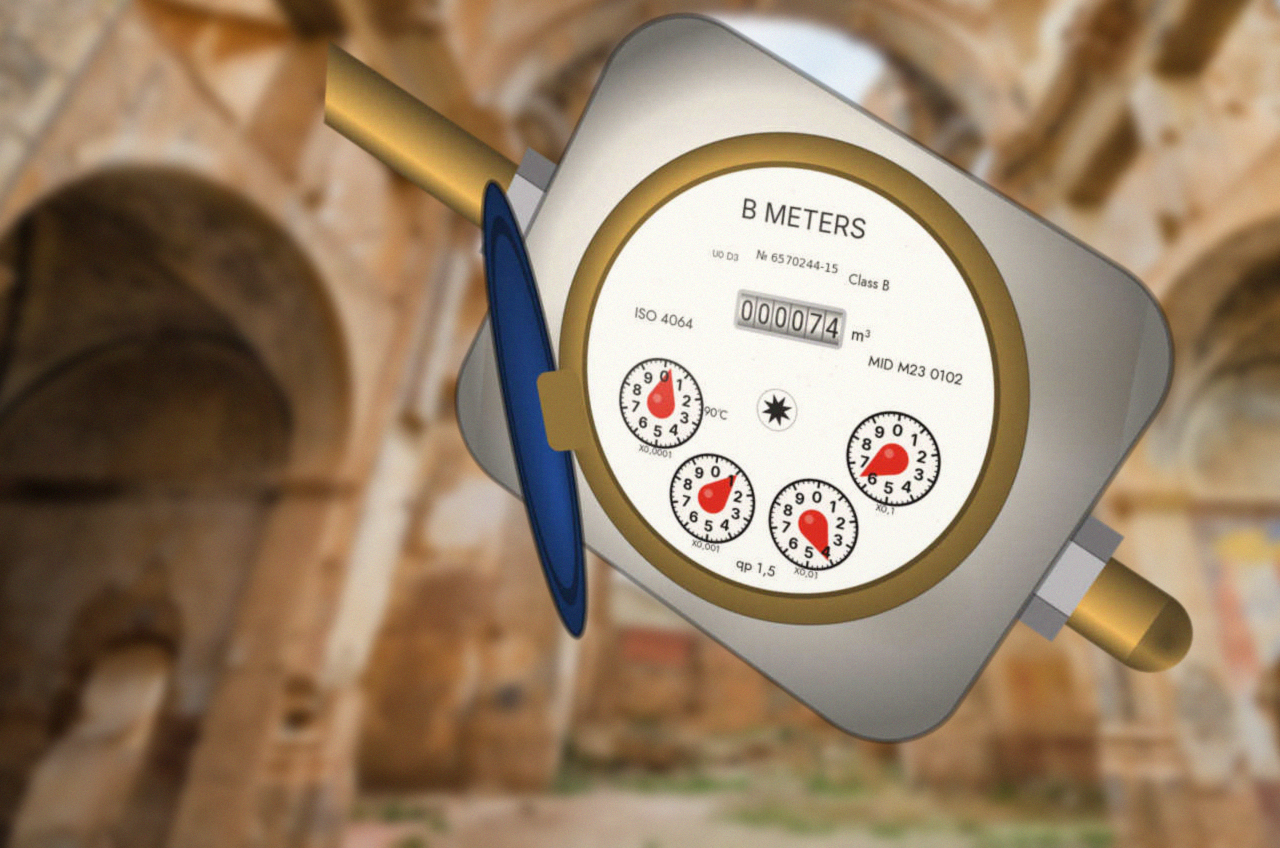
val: m³ 74.6410
